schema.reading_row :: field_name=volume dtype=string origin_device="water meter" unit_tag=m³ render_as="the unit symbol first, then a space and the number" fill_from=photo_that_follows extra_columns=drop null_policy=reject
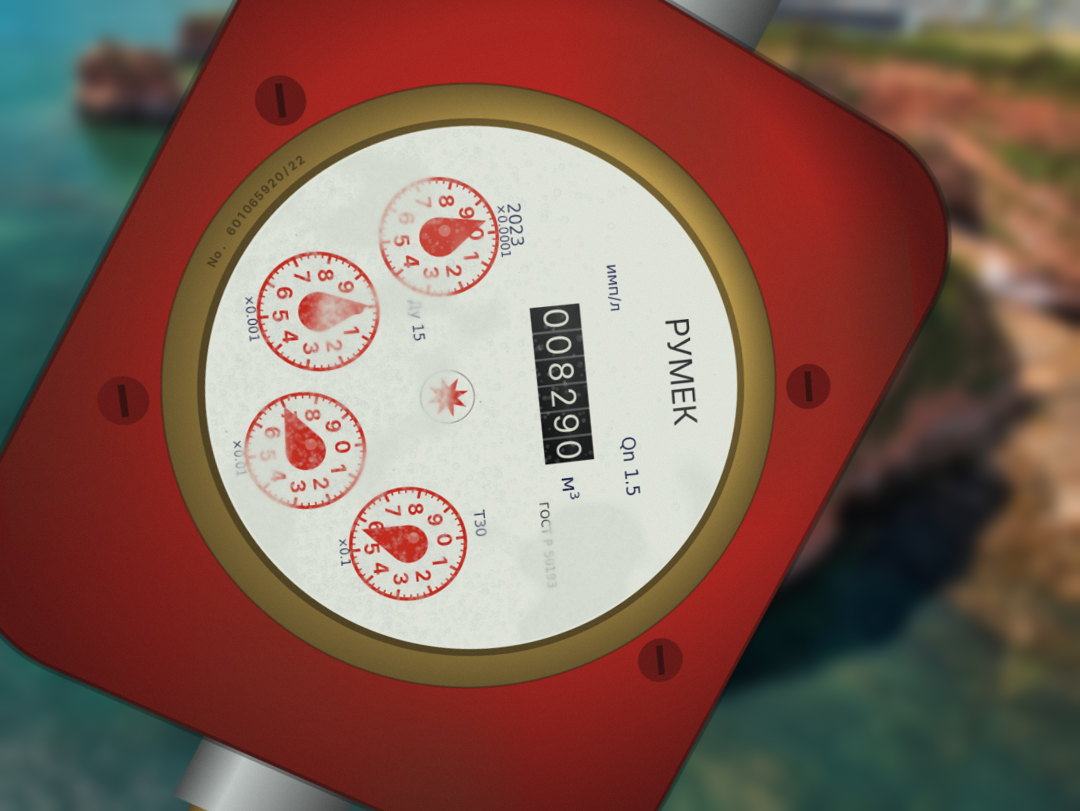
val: m³ 8290.5699
